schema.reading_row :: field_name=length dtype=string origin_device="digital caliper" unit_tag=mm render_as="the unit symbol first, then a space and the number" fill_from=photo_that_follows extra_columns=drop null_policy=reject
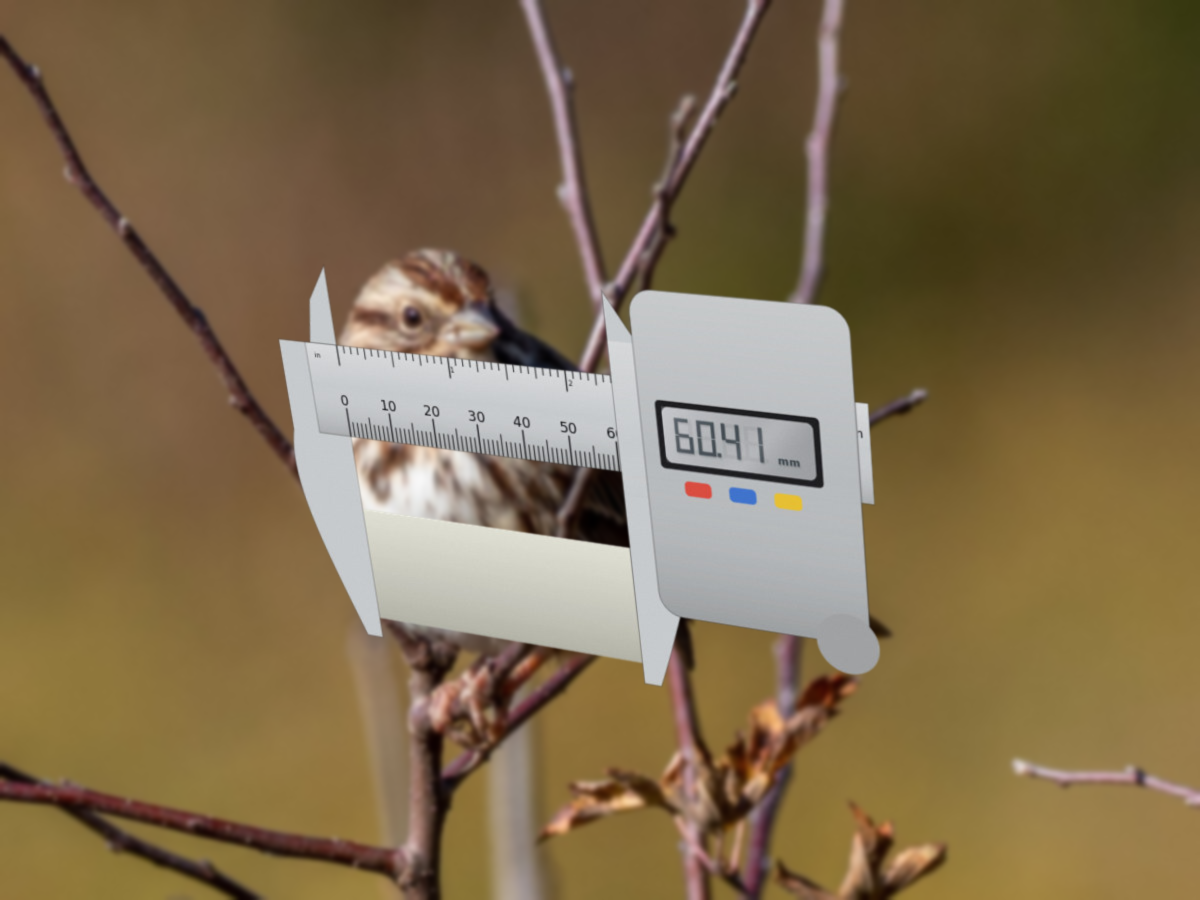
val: mm 60.41
